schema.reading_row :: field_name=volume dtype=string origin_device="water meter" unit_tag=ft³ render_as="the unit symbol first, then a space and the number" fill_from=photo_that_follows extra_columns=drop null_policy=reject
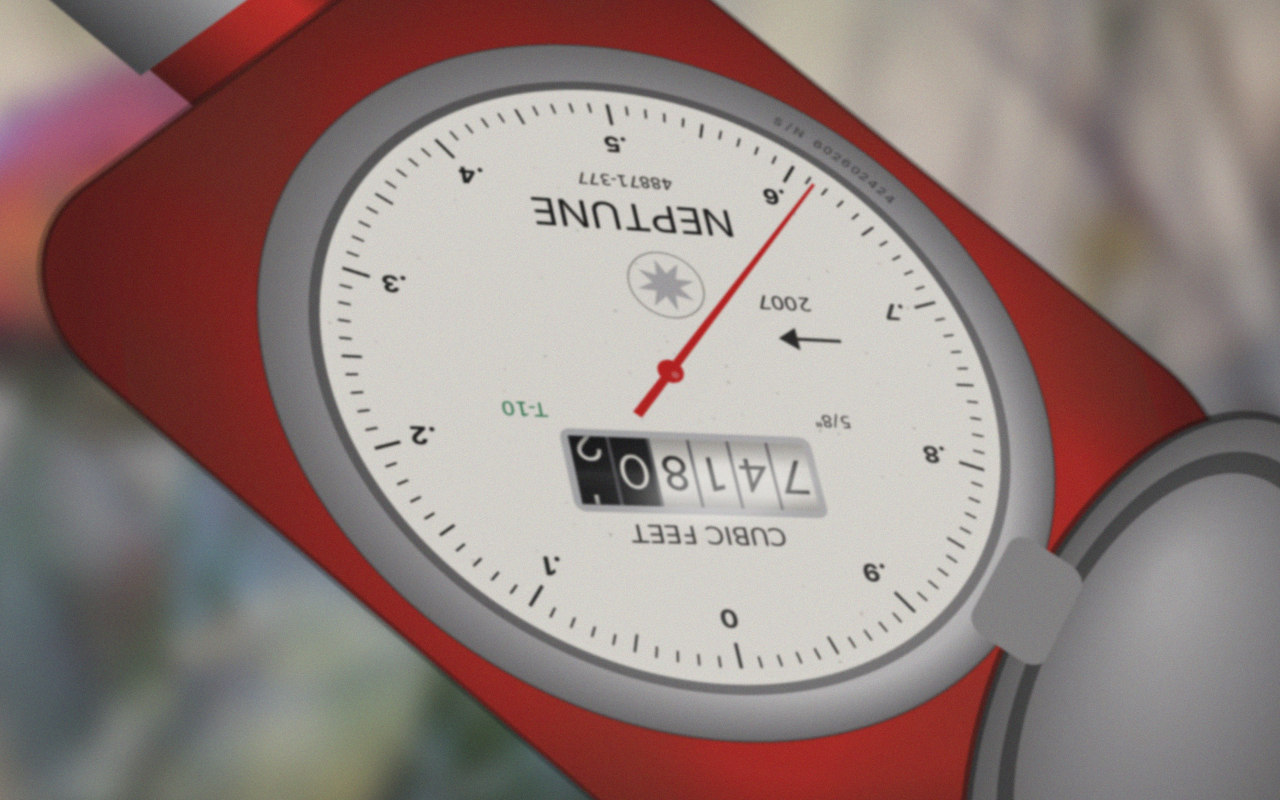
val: ft³ 741801.61
